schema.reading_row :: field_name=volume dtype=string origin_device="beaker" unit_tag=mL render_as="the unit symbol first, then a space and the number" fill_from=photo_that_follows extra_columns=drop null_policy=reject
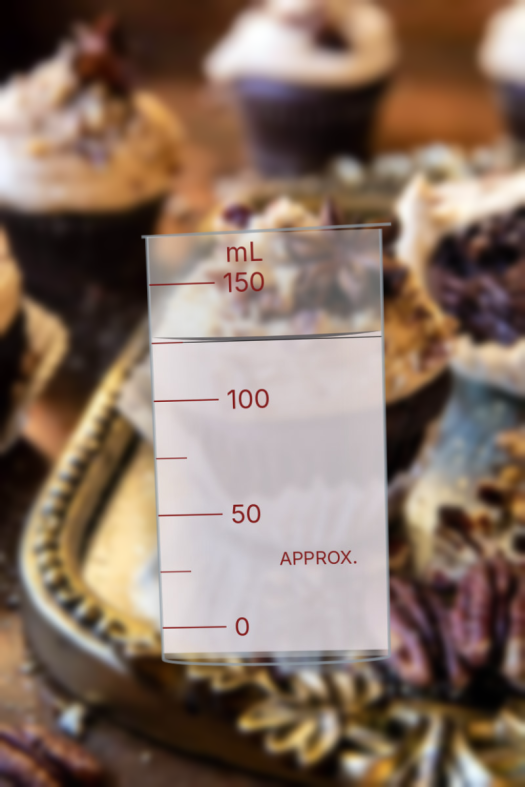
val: mL 125
